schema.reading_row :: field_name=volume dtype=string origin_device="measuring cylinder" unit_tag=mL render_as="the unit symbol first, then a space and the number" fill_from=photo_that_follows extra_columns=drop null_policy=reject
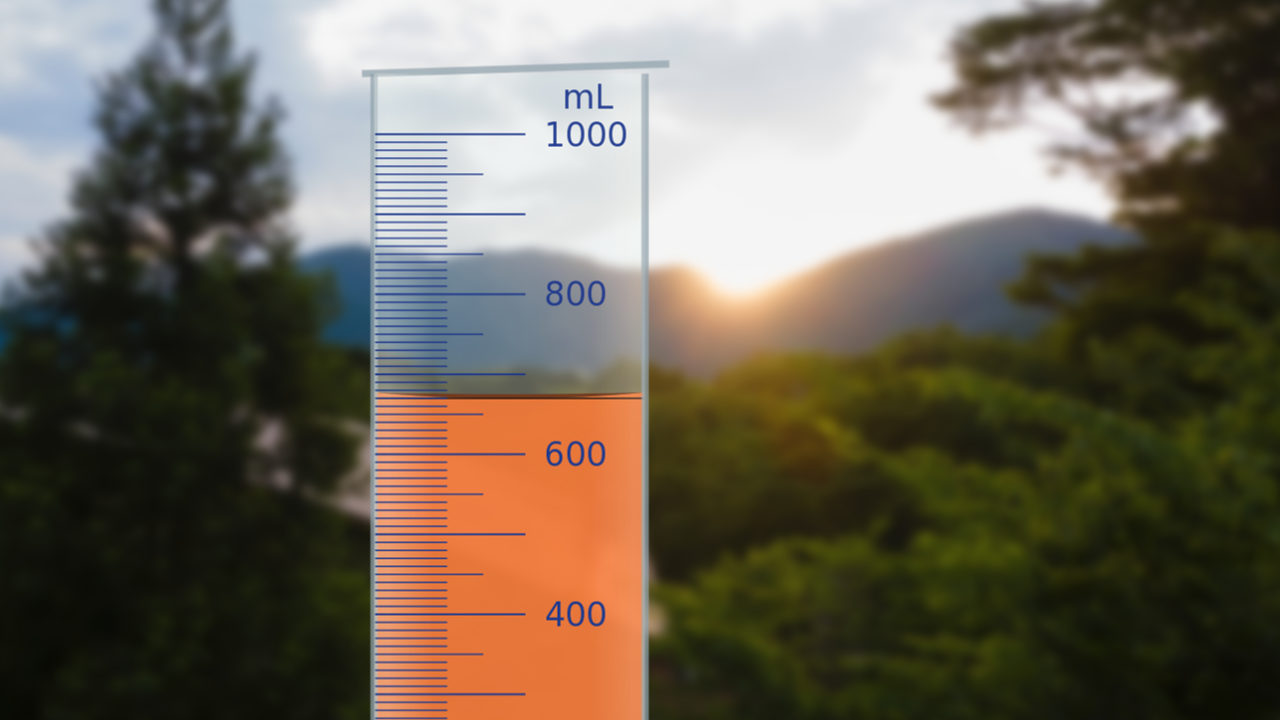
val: mL 670
